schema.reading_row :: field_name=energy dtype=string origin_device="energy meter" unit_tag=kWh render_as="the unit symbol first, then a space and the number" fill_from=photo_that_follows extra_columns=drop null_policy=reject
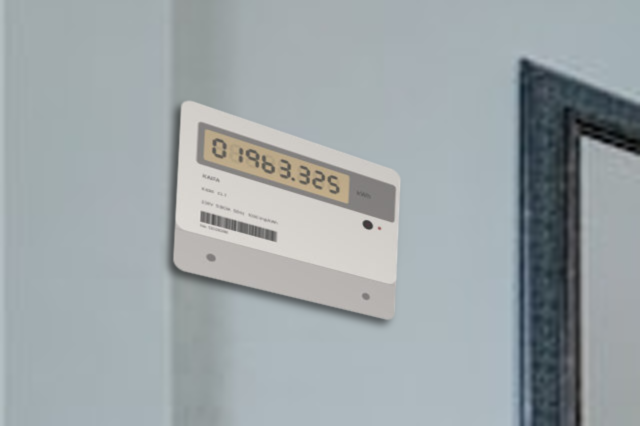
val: kWh 1963.325
